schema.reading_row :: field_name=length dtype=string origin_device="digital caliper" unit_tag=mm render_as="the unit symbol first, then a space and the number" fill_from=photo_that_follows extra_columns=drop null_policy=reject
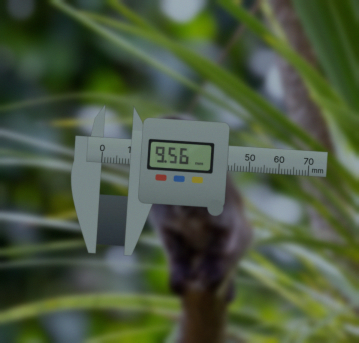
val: mm 9.56
